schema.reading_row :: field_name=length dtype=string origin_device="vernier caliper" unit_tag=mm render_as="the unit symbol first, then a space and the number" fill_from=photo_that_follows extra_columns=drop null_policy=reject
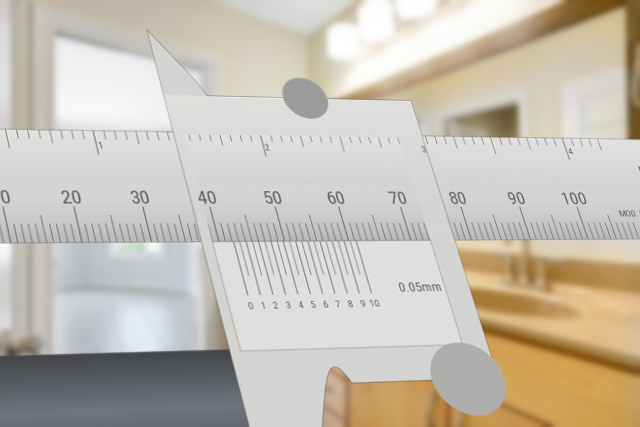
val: mm 42.2
